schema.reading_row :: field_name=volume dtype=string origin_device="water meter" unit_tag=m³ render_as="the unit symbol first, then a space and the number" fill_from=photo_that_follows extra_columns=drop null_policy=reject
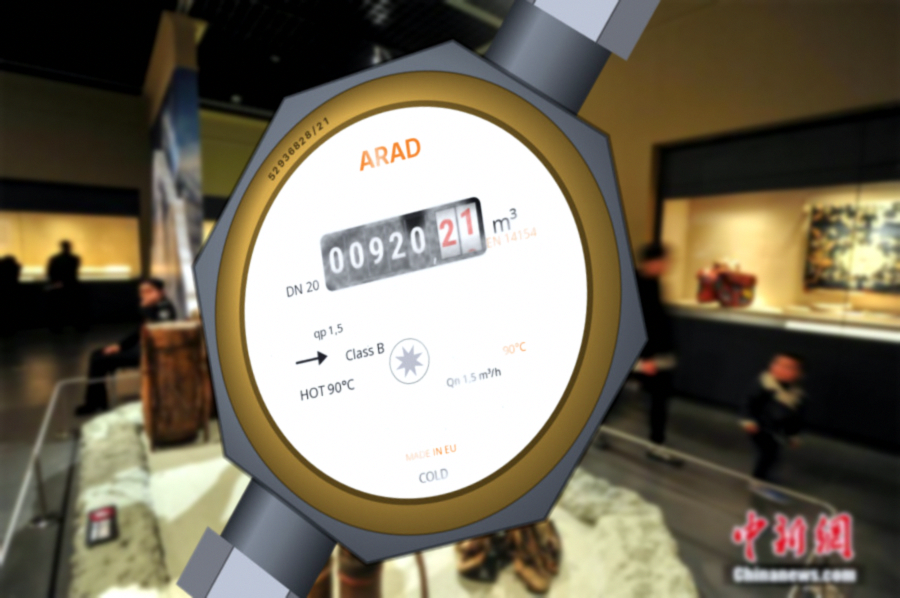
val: m³ 920.21
